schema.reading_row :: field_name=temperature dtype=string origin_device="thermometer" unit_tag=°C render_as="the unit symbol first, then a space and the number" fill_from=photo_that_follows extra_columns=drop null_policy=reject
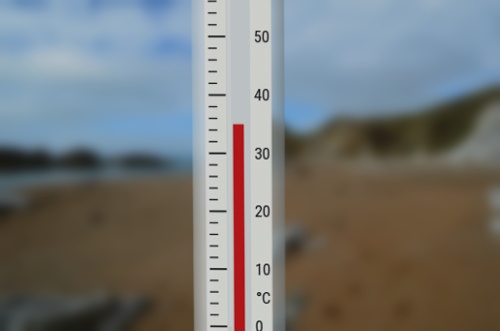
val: °C 35
